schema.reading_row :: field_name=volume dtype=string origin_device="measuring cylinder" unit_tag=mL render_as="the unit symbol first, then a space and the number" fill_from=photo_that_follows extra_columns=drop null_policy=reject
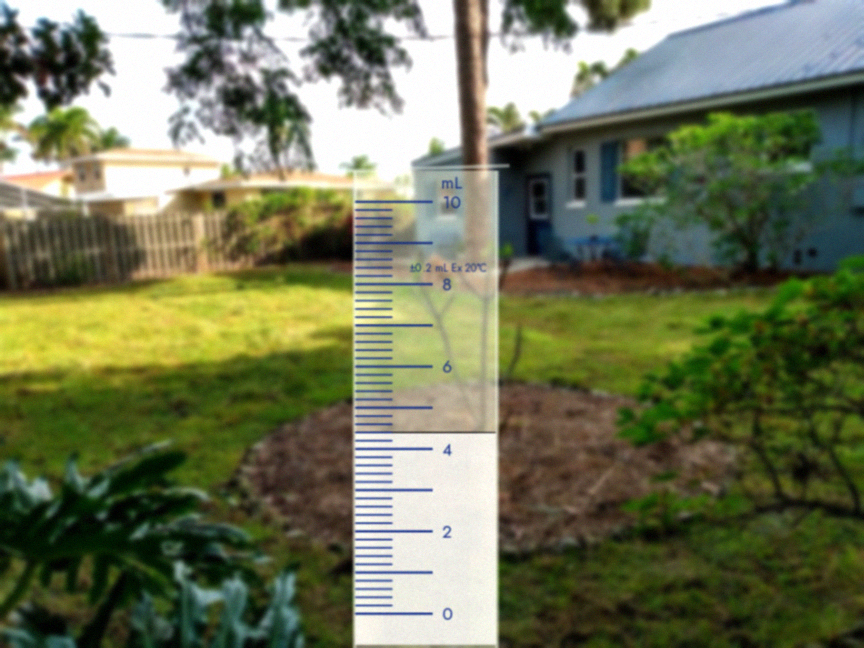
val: mL 4.4
